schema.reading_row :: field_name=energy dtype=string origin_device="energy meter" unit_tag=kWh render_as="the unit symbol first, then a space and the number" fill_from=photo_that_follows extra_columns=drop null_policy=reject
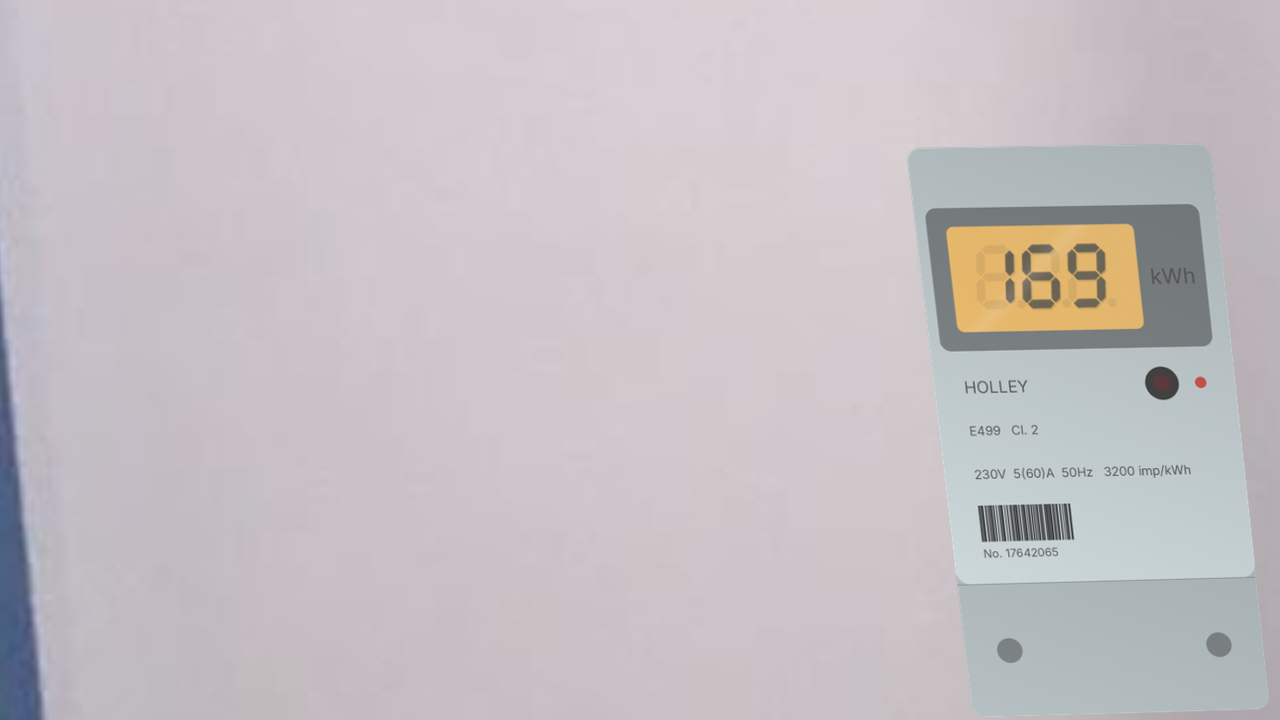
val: kWh 169
